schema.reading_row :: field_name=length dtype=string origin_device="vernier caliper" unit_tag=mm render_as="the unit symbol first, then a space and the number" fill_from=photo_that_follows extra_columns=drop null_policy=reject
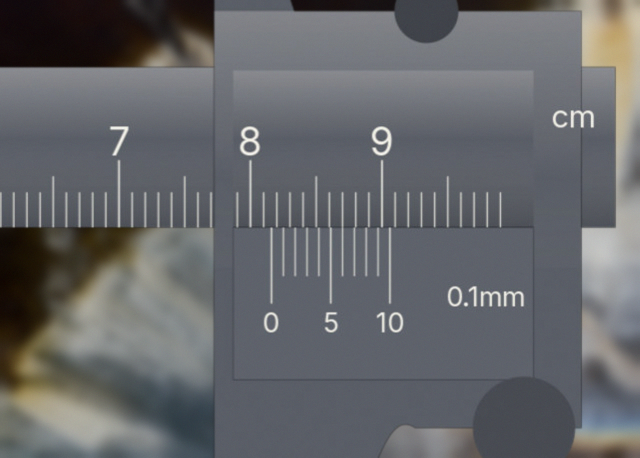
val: mm 81.6
